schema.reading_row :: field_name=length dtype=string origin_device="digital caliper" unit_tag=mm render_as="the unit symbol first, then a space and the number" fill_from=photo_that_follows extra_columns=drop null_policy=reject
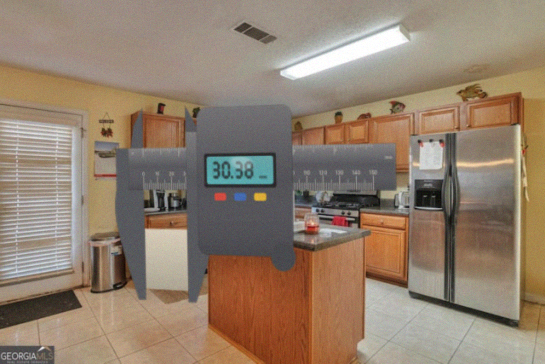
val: mm 30.38
